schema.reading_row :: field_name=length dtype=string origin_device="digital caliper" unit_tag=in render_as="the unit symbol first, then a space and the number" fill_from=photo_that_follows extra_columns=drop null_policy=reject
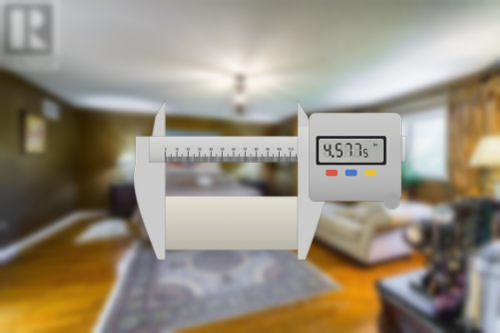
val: in 4.5775
